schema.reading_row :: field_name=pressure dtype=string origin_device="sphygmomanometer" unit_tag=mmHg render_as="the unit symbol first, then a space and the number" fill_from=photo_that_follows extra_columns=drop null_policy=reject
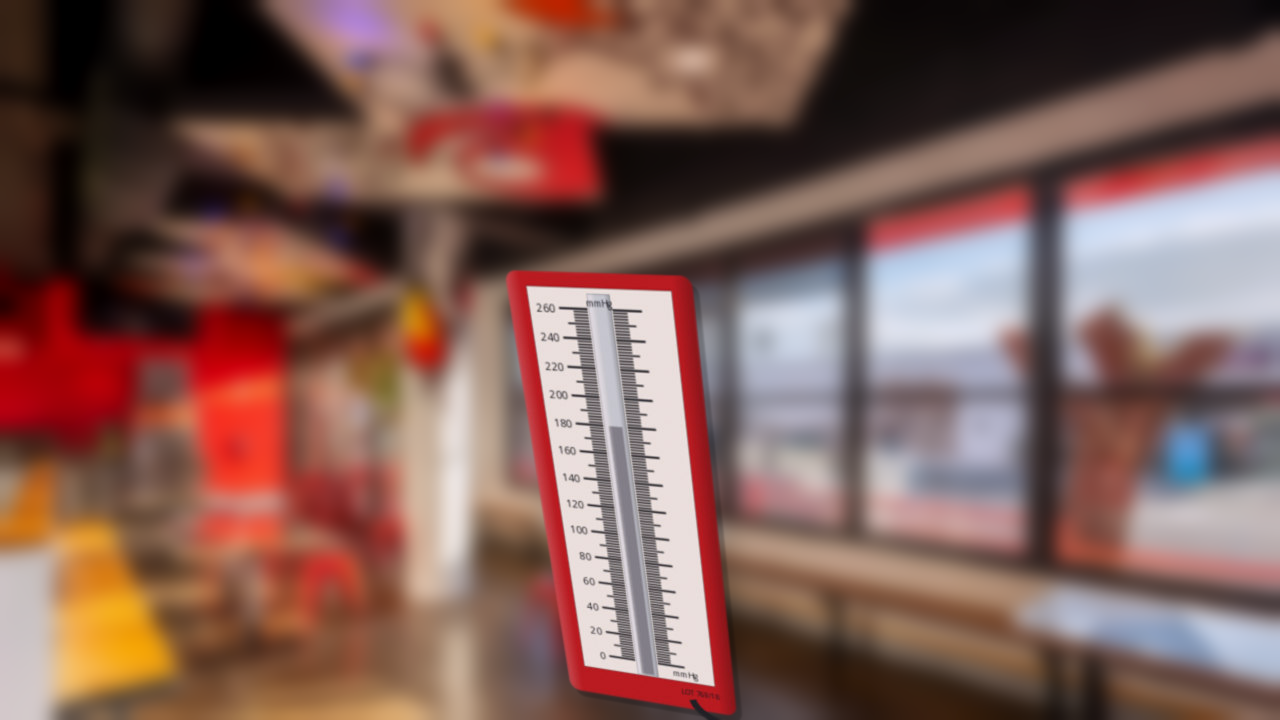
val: mmHg 180
